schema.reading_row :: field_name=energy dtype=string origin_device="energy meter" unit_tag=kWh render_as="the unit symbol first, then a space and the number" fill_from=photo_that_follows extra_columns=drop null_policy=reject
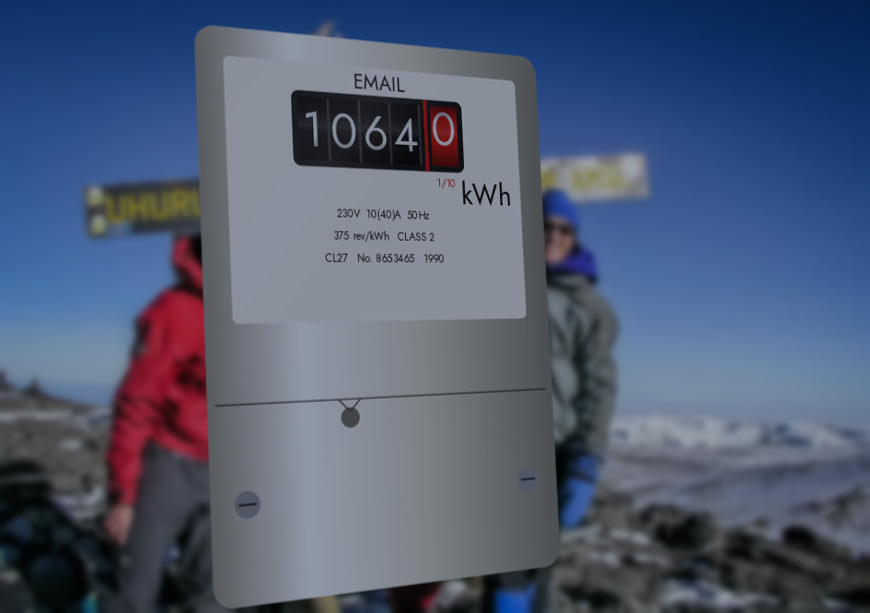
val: kWh 1064.0
